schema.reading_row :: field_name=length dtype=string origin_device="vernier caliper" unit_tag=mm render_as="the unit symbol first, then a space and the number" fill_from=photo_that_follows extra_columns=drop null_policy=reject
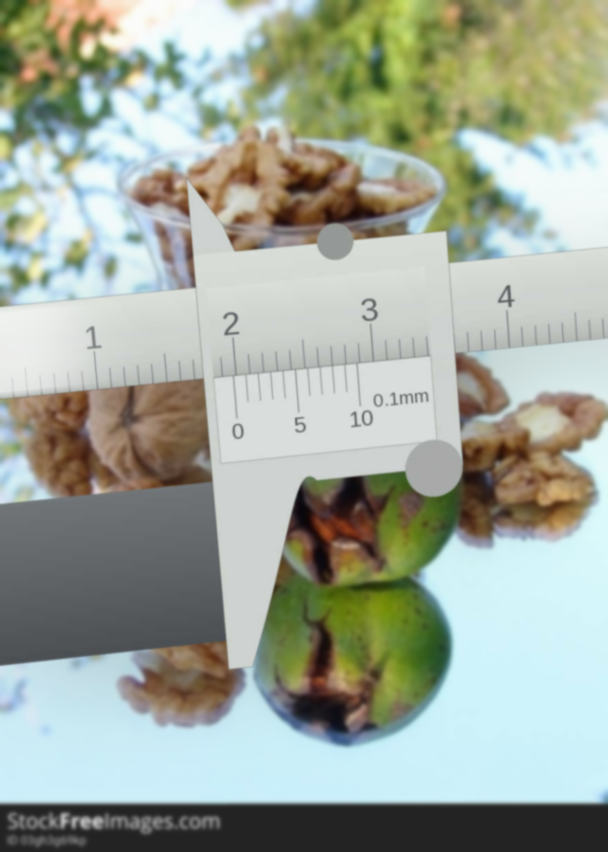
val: mm 19.8
